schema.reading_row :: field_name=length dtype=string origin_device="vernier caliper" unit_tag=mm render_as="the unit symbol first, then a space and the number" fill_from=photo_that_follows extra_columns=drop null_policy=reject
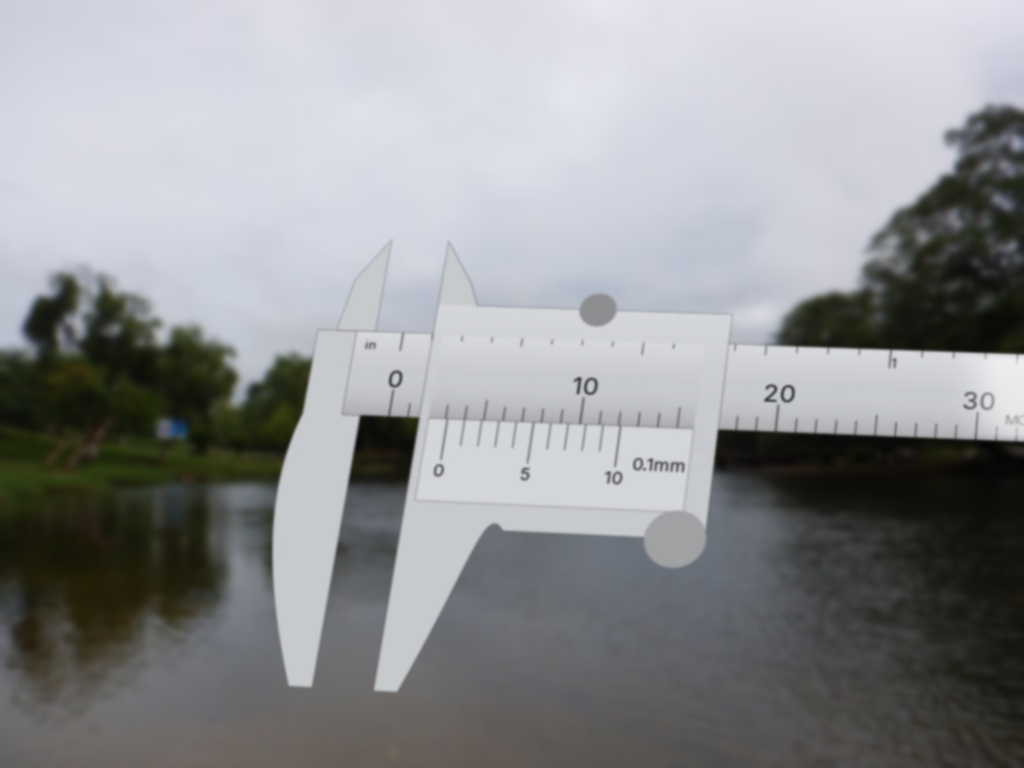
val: mm 3.1
